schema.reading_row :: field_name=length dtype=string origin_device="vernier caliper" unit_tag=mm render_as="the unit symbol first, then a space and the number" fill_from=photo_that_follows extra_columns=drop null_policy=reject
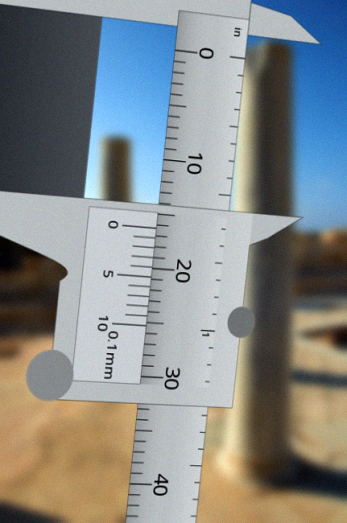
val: mm 16.3
